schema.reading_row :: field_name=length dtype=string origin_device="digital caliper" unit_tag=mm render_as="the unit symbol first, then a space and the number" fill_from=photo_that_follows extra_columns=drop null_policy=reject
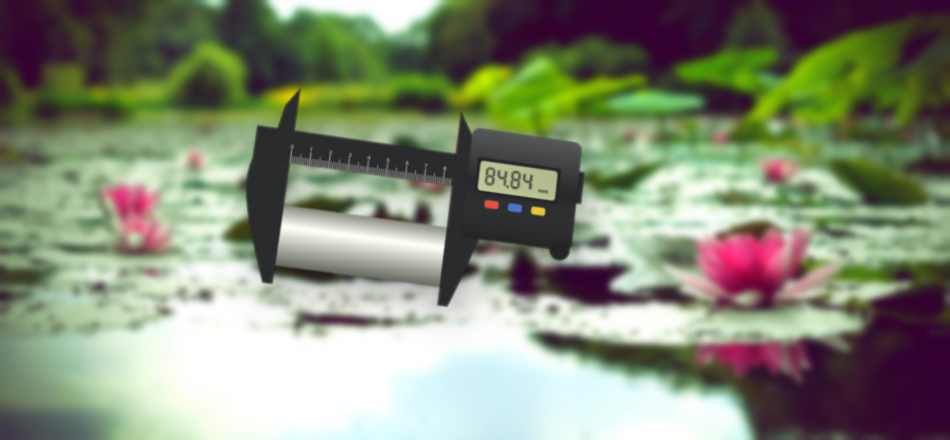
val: mm 84.84
